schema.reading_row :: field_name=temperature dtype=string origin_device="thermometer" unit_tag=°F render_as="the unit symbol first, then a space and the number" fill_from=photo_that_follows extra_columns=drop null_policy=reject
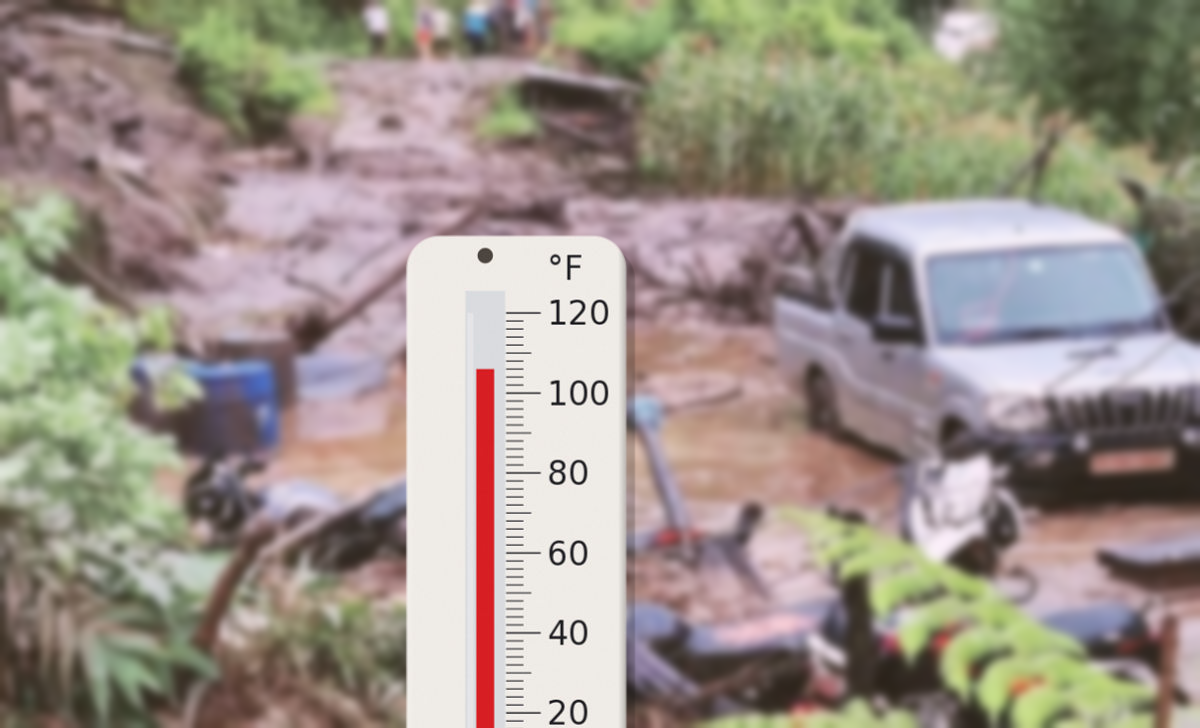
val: °F 106
